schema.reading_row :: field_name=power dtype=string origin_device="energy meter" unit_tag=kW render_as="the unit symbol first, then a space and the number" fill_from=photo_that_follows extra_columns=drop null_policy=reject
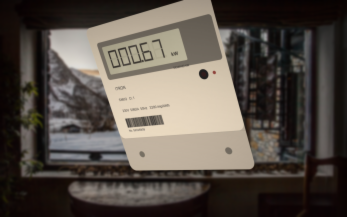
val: kW 0.67
